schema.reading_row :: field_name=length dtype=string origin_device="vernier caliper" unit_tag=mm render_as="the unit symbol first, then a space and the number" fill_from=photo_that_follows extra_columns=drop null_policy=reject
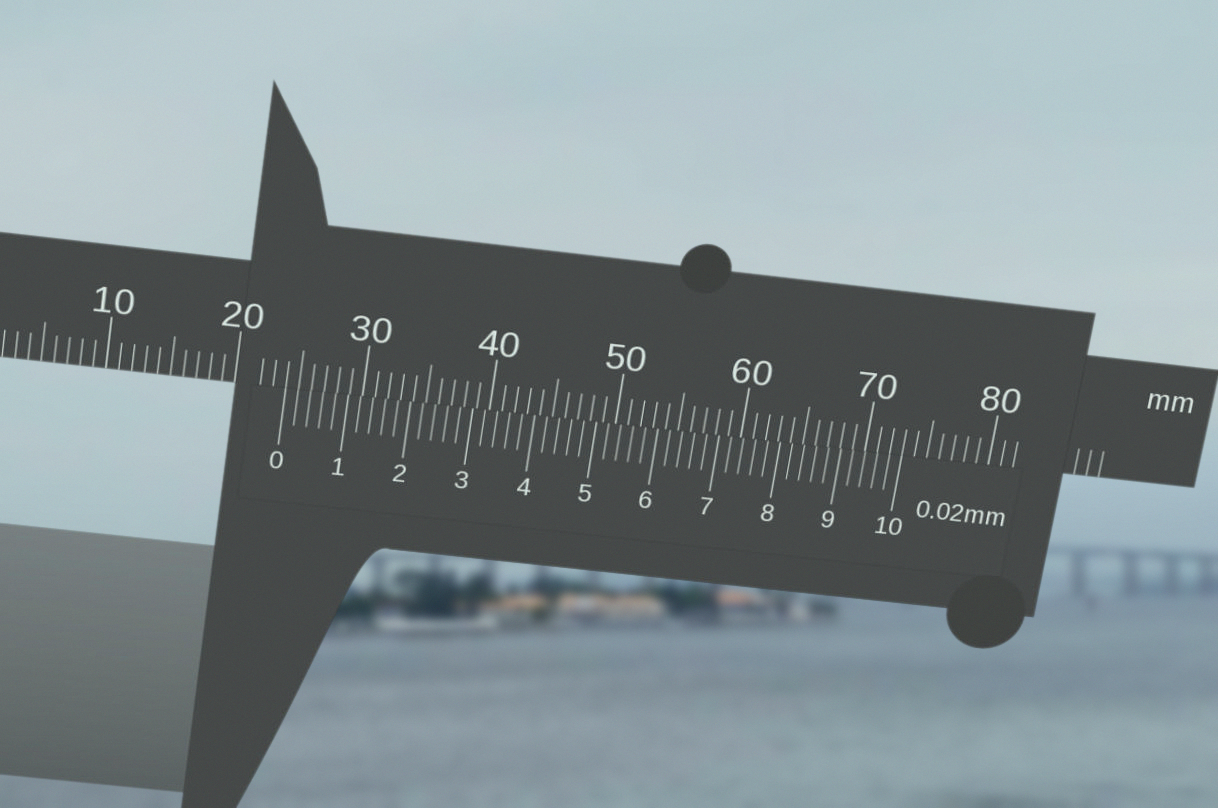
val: mm 24.0
